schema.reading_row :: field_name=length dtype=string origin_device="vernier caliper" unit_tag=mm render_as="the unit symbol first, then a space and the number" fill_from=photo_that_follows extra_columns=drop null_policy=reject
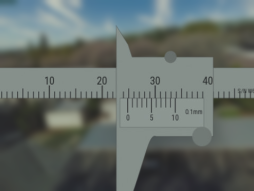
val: mm 24.8
